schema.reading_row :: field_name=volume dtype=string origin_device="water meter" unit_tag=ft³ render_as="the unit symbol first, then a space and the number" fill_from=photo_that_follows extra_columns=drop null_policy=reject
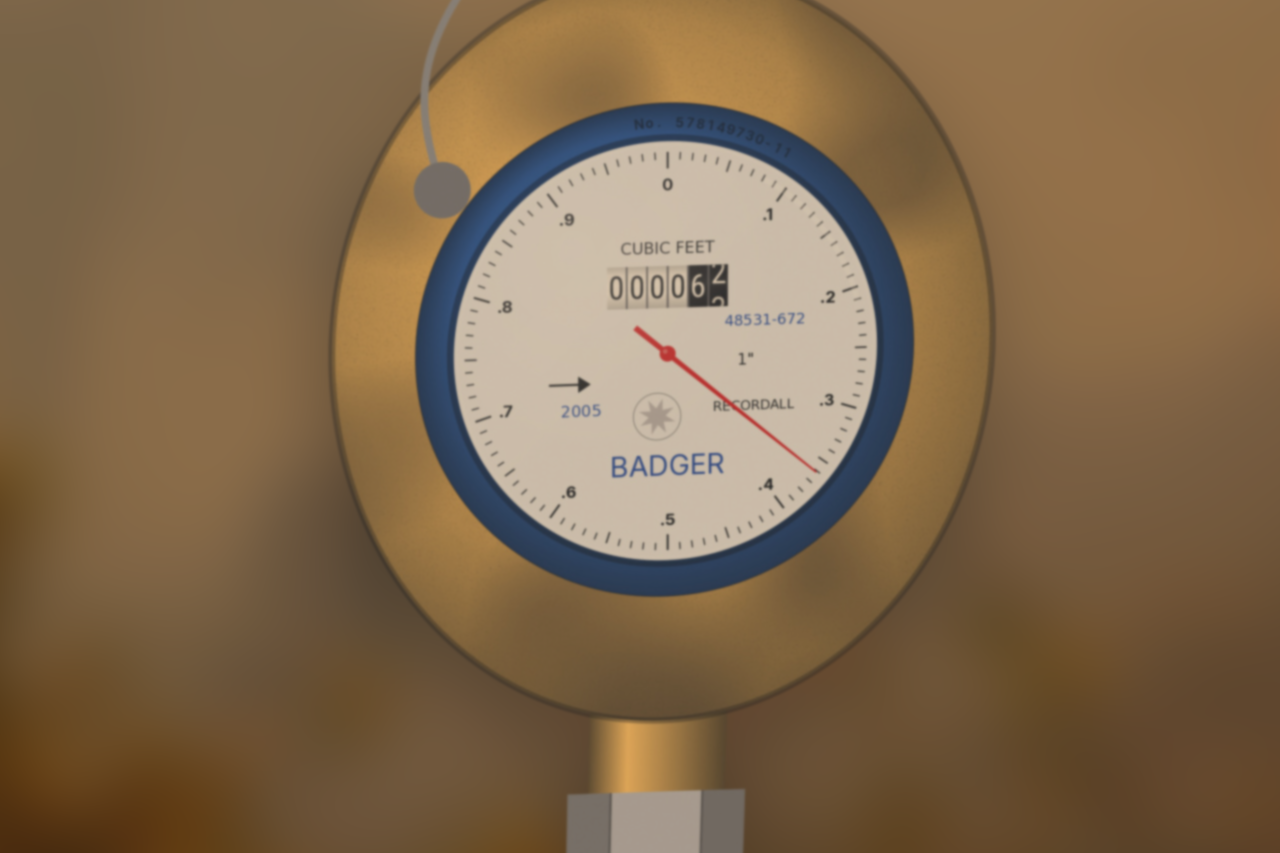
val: ft³ 62.36
